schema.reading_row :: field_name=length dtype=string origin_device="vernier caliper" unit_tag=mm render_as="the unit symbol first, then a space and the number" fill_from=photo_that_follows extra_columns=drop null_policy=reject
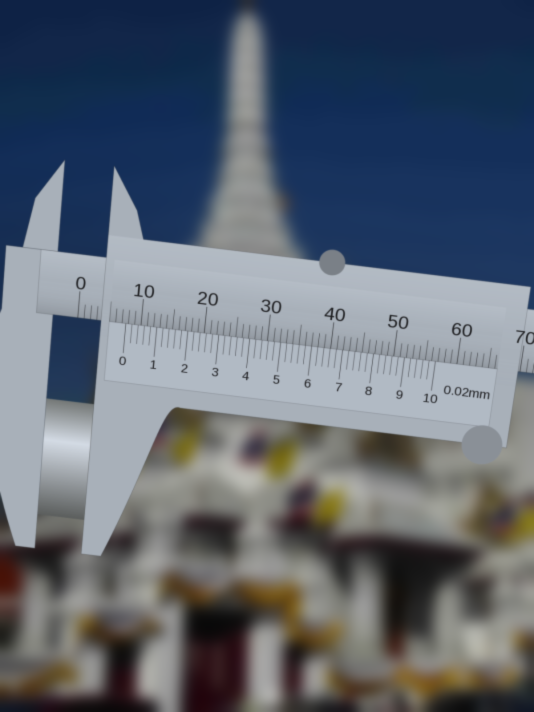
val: mm 7.6
